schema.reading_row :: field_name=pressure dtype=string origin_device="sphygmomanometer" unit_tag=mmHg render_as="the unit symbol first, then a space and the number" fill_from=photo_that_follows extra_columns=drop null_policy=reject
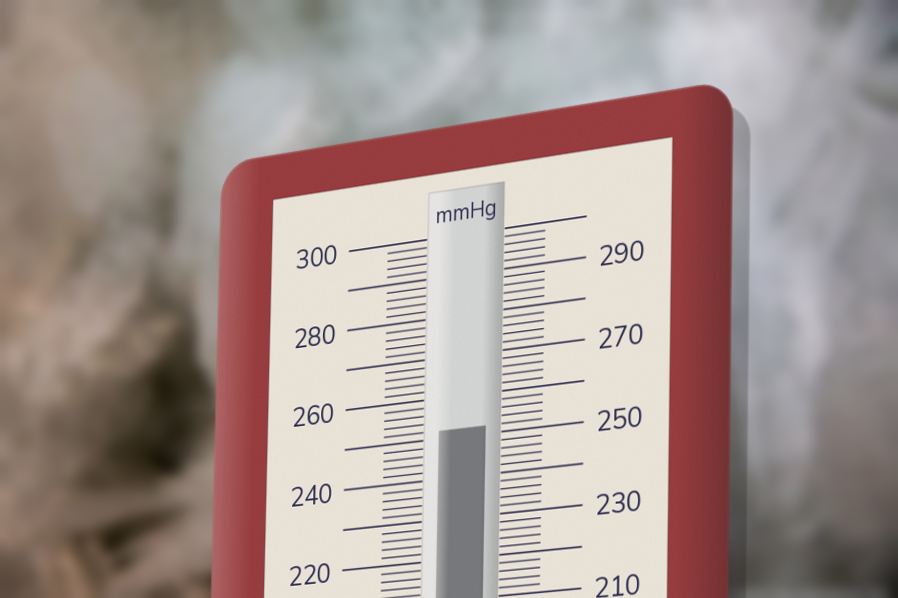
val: mmHg 252
